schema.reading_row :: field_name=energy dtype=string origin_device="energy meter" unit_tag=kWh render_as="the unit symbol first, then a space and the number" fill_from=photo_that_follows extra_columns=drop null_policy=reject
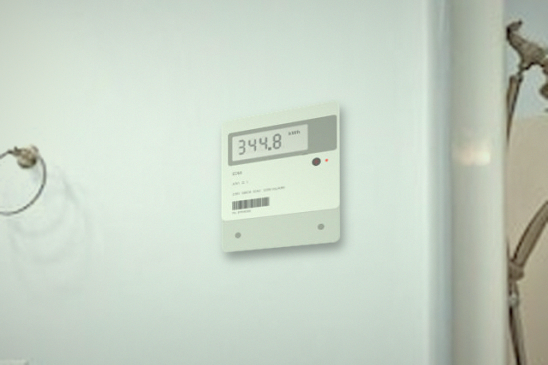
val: kWh 344.8
